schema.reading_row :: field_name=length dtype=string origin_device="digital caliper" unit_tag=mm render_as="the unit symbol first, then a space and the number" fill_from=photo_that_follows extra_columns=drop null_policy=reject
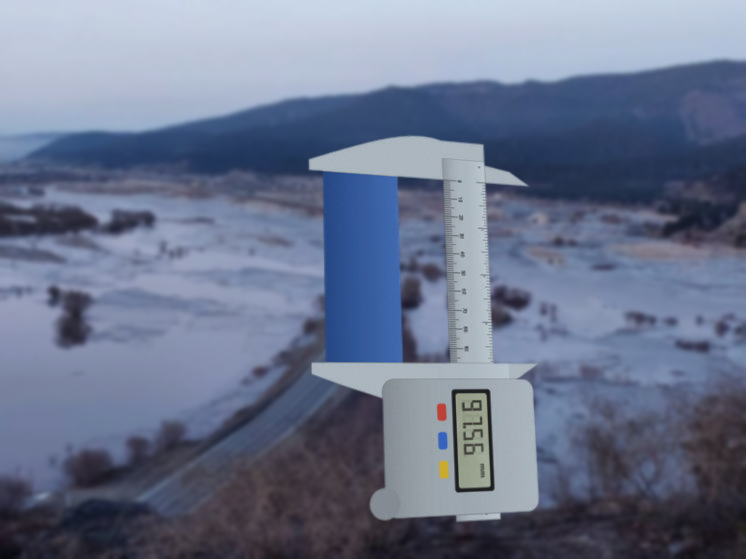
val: mm 97.56
